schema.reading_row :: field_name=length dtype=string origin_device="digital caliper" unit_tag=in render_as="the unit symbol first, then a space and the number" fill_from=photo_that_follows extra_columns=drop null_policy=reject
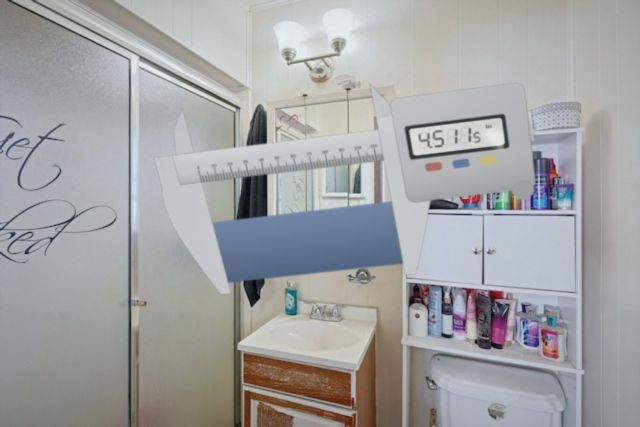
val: in 4.5115
